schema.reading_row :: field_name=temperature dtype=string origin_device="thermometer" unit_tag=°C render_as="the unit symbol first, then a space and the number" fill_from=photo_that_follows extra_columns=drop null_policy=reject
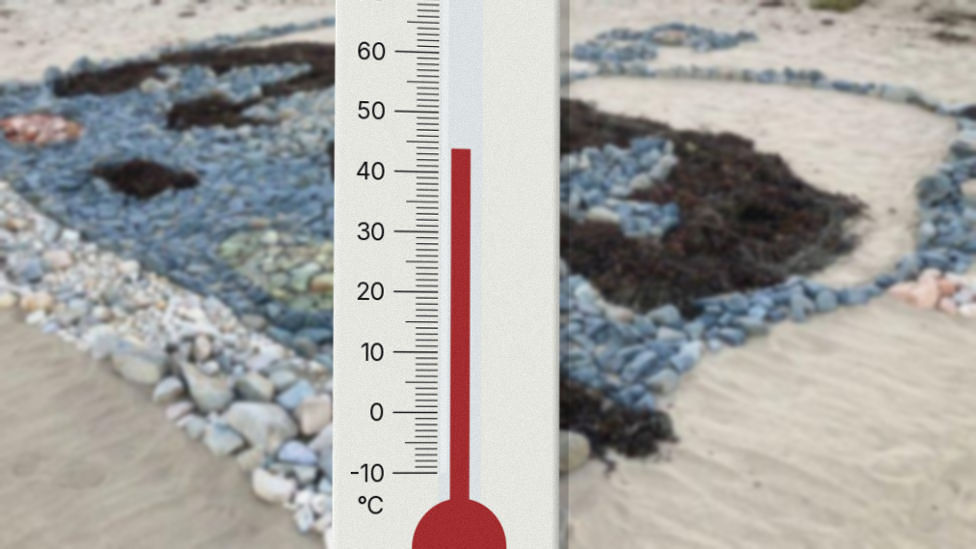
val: °C 44
